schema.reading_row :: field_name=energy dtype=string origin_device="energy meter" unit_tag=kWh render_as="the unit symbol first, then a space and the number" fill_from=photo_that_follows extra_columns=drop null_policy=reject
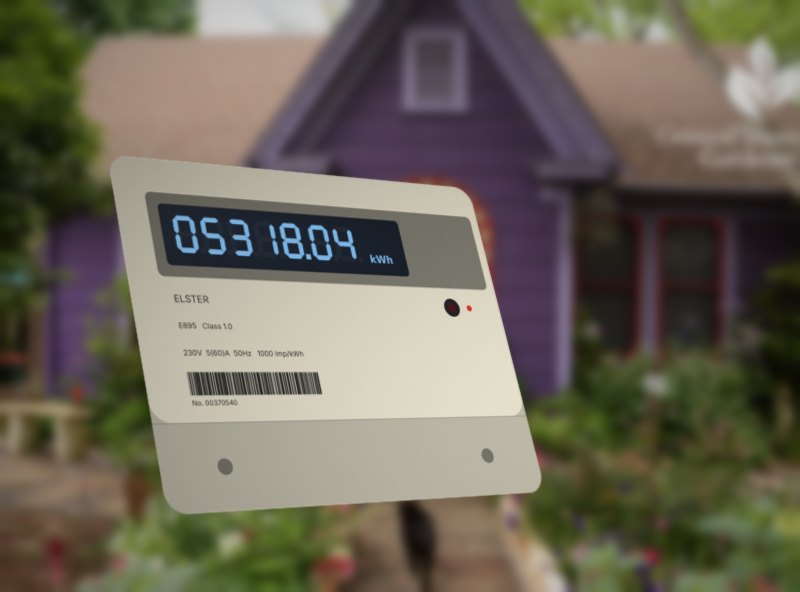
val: kWh 5318.04
